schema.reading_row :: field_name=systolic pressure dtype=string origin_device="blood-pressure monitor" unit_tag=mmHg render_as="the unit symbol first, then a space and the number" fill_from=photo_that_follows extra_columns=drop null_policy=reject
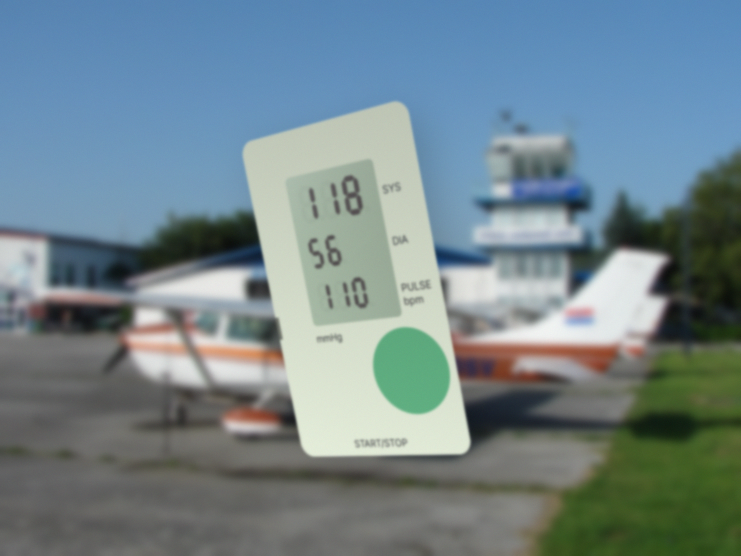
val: mmHg 118
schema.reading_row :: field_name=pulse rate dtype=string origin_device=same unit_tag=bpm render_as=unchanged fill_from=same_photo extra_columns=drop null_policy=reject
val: bpm 110
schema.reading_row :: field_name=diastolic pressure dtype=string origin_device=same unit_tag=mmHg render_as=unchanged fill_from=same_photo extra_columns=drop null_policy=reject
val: mmHg 56
